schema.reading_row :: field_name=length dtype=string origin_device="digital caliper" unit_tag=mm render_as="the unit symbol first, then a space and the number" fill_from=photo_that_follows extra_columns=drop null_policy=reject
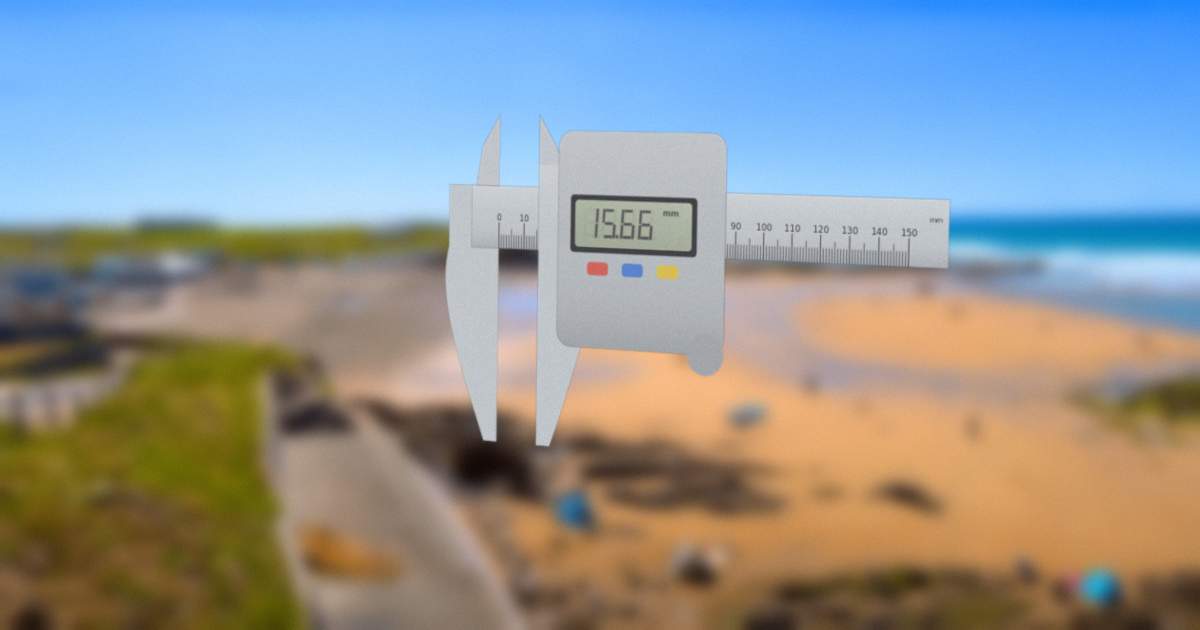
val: mm 15.66
